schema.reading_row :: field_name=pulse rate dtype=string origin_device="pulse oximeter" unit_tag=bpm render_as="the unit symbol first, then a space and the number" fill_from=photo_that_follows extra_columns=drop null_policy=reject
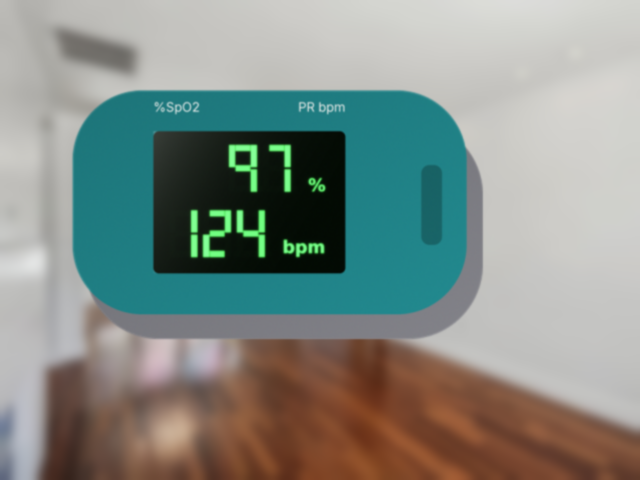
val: bpm 124
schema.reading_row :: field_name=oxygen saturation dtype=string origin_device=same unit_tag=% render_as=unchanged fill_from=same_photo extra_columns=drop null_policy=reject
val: % 97
